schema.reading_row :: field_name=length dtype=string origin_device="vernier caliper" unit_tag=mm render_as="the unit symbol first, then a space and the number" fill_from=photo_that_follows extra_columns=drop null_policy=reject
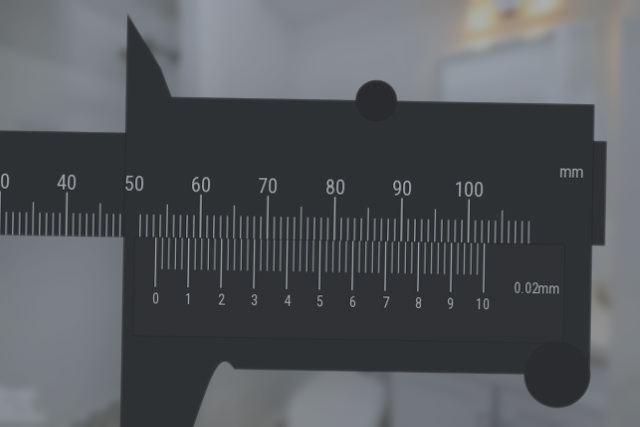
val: mm 53.4
